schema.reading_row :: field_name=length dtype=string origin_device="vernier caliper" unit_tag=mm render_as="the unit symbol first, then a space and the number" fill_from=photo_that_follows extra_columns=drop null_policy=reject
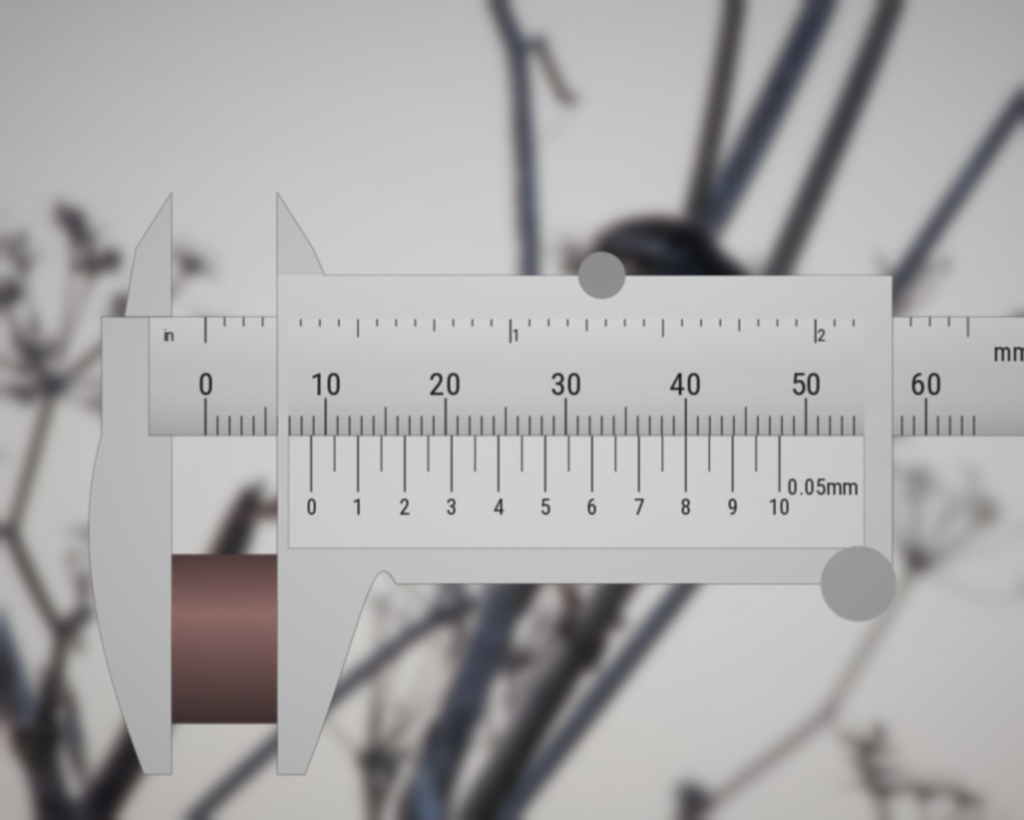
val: mm 8.8
